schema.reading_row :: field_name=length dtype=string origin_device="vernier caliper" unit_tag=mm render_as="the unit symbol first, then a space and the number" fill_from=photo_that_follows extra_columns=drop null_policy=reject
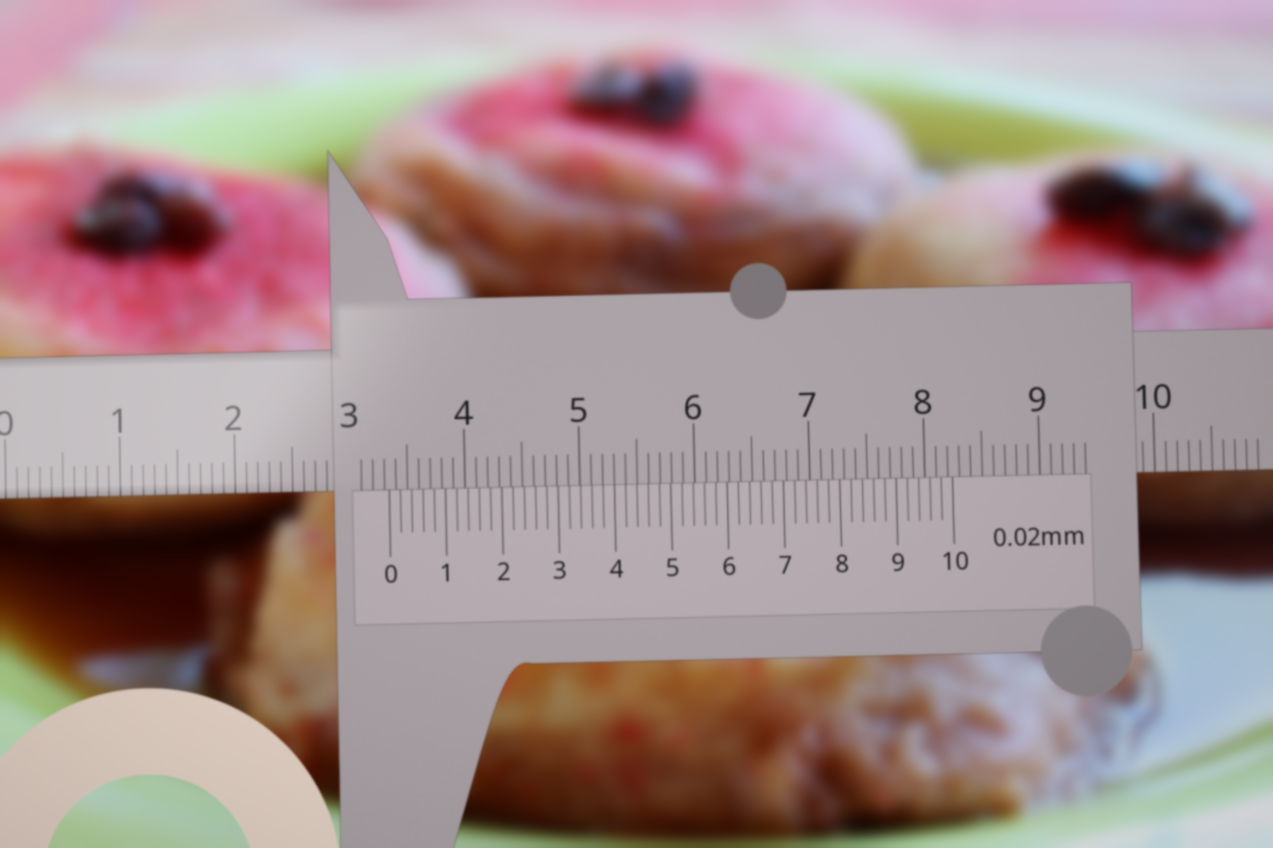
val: mm 33.4
